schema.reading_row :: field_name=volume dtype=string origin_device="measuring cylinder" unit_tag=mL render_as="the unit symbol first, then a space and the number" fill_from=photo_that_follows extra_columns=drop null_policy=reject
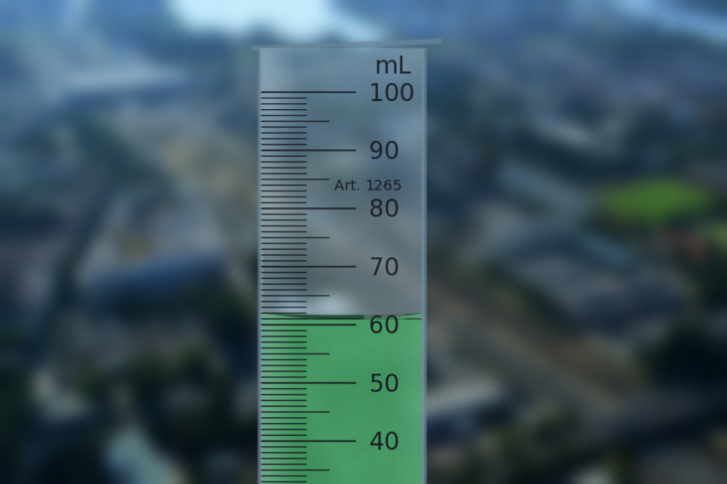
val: mL 61
